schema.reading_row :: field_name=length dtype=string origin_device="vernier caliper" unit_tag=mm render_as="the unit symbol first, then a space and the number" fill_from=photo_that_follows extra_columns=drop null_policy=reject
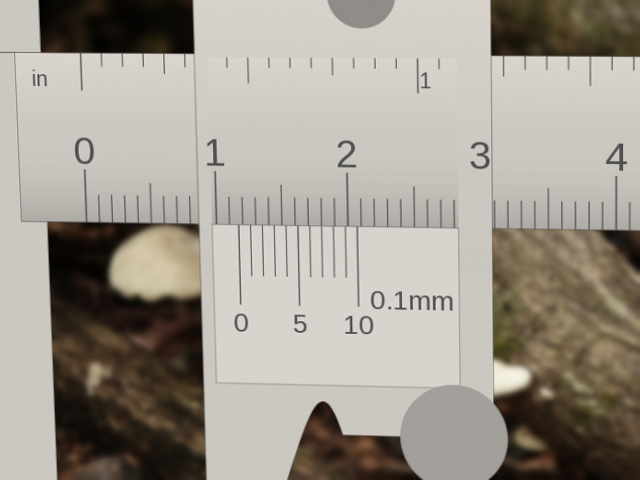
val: mm 11.7
